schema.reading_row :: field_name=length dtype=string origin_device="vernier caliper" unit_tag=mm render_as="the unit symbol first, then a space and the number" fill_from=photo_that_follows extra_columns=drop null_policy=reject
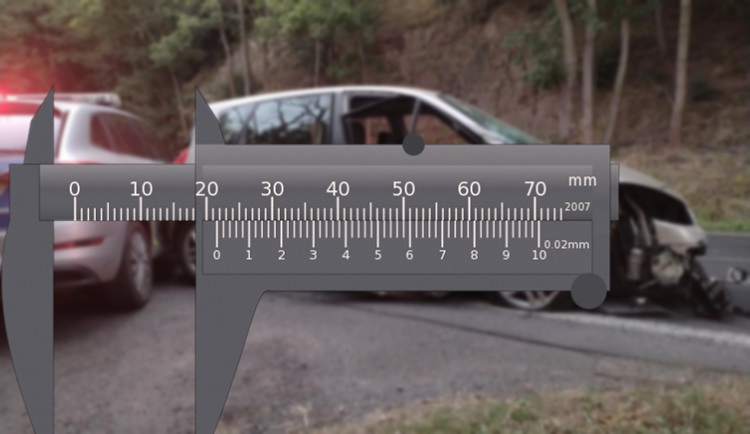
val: mm 21.6
